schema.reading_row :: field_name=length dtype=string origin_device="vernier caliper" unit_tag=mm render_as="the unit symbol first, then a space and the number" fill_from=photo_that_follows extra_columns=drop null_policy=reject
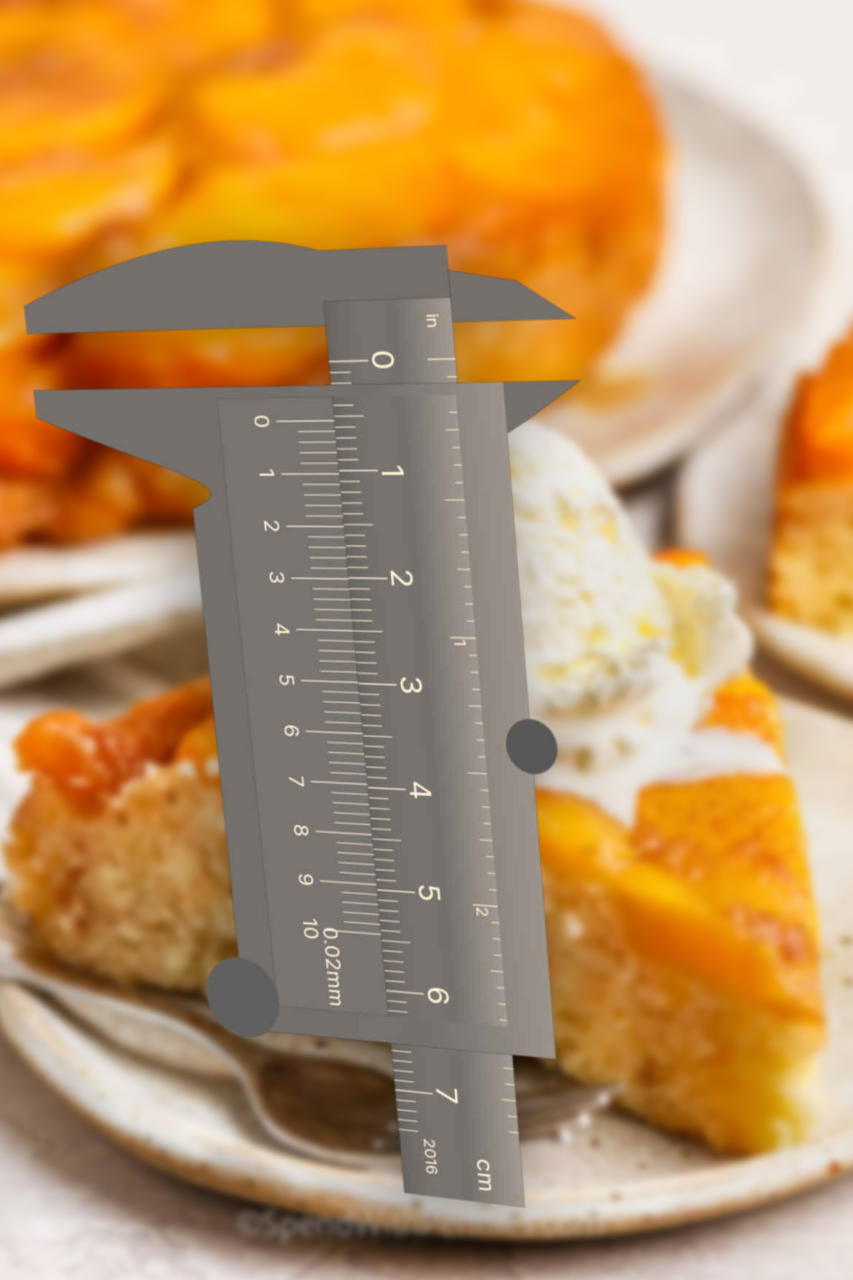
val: mm 5.4
